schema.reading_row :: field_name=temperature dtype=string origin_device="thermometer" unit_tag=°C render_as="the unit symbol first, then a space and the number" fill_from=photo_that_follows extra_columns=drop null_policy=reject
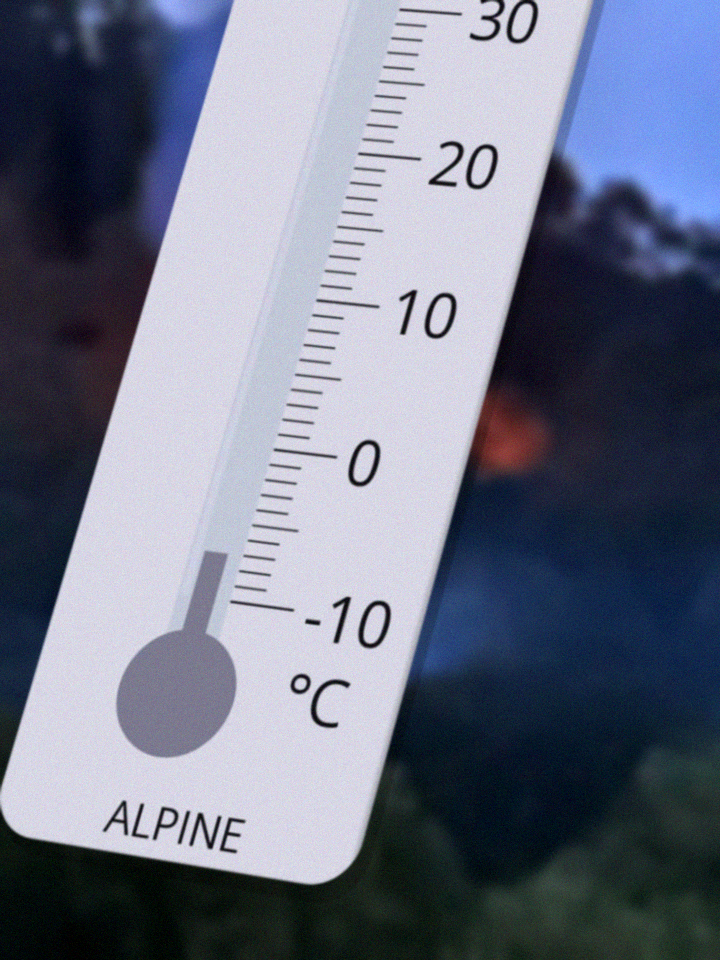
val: °C -7
